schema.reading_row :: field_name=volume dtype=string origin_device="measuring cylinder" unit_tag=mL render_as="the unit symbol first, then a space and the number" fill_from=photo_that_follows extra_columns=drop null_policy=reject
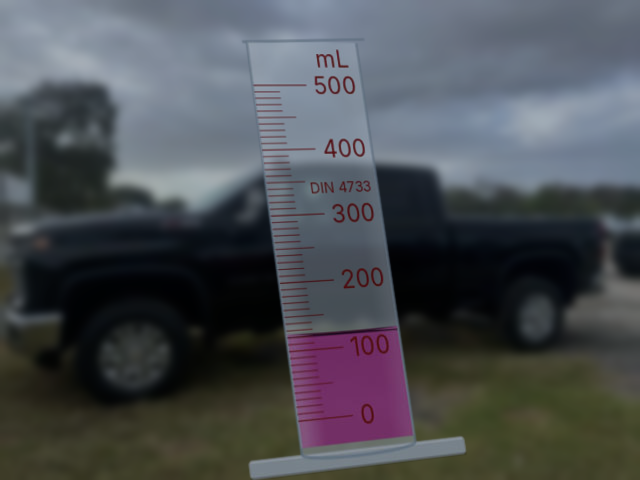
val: mL 120
